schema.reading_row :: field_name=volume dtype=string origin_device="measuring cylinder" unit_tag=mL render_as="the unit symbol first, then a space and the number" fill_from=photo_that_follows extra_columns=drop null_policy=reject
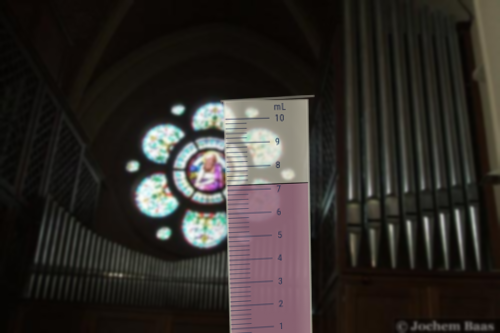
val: mL 7.2
